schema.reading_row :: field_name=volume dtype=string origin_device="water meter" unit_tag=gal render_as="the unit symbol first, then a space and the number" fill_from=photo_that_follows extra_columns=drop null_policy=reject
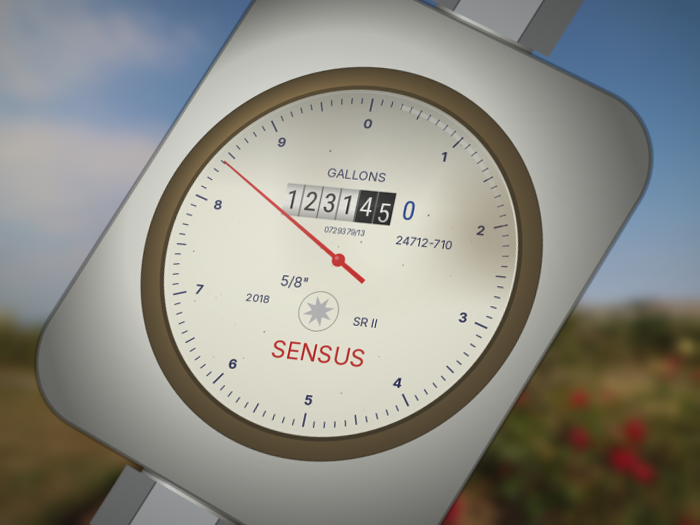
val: gal 1231448.4
